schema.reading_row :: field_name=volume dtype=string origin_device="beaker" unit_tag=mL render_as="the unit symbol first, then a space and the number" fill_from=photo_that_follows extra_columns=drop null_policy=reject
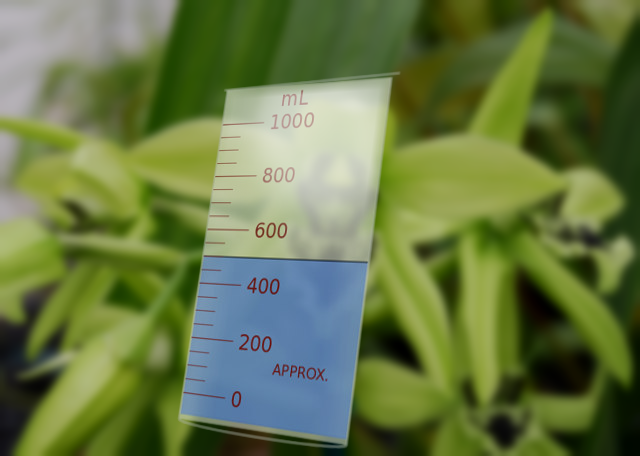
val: mL 500
